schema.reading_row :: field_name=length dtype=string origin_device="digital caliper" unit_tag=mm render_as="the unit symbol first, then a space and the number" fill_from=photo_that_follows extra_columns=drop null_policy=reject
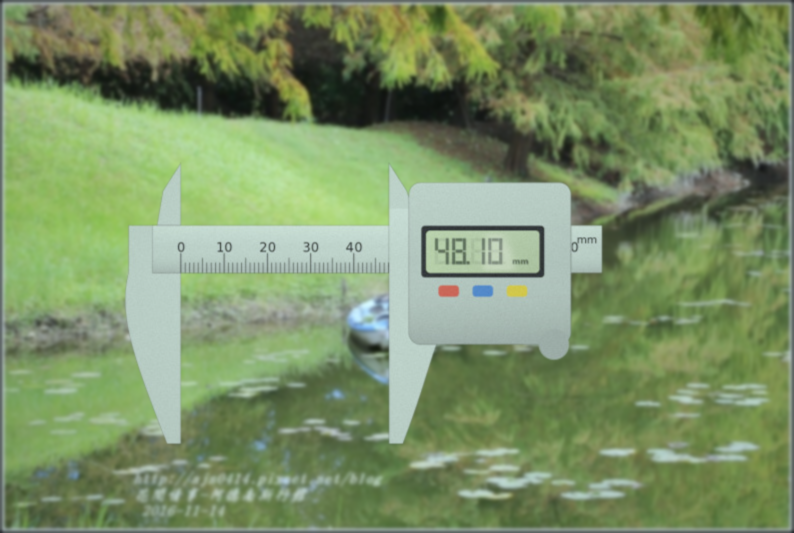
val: mm 48.10
